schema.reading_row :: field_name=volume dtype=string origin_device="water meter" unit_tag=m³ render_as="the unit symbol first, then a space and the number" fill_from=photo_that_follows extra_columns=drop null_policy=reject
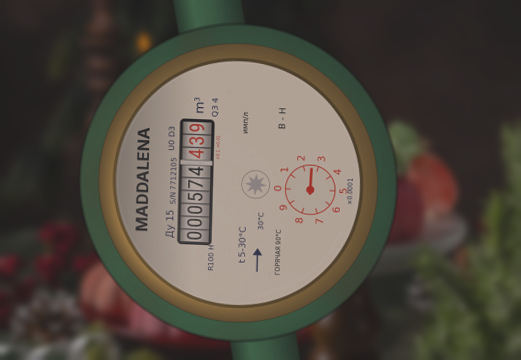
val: m³ 574.4392
